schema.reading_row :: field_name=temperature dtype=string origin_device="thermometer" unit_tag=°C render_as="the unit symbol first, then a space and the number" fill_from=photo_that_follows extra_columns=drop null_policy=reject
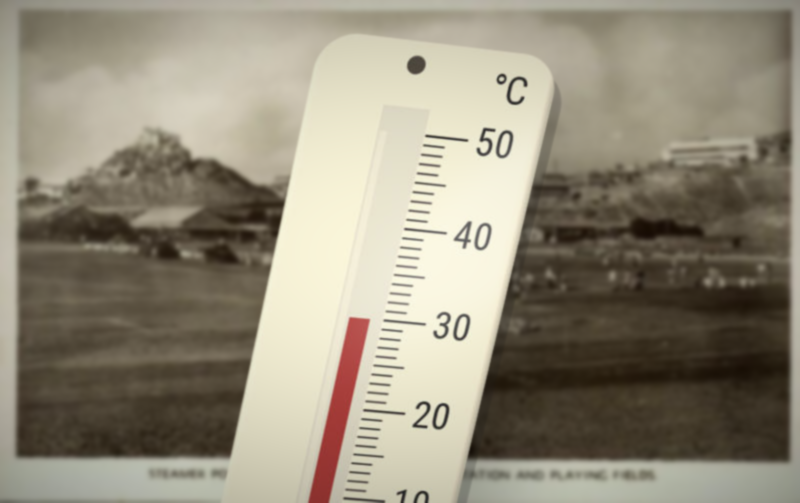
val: °C 30
